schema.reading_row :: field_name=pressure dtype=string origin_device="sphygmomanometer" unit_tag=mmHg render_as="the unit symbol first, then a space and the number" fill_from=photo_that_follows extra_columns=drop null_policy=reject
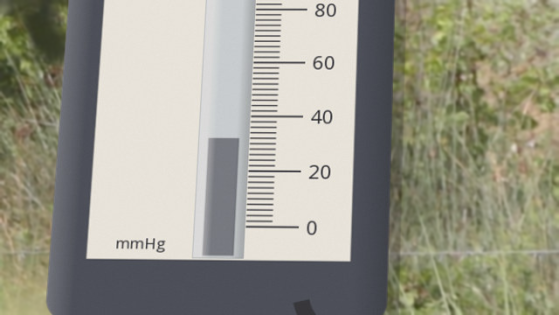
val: mmHg 32
